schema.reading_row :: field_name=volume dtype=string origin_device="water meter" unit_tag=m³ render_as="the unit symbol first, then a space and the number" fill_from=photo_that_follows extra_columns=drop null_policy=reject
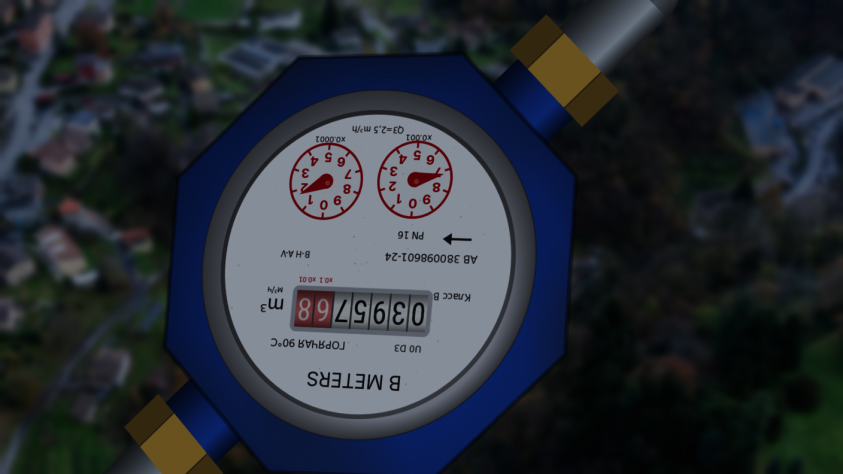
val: m³ 3957.6871
